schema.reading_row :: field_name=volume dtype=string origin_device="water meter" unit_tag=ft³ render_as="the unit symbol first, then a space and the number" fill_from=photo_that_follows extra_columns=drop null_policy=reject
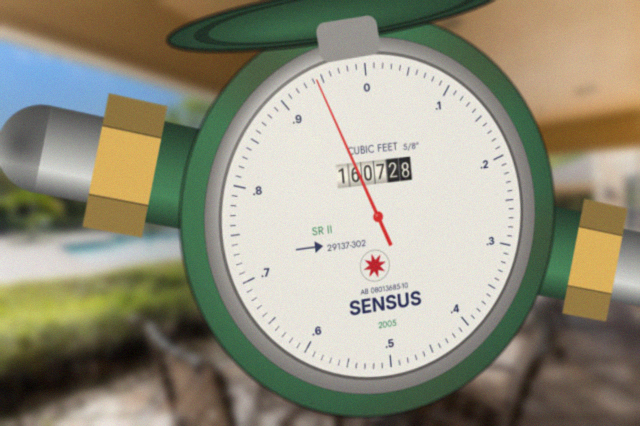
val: ft³ 160727.94
